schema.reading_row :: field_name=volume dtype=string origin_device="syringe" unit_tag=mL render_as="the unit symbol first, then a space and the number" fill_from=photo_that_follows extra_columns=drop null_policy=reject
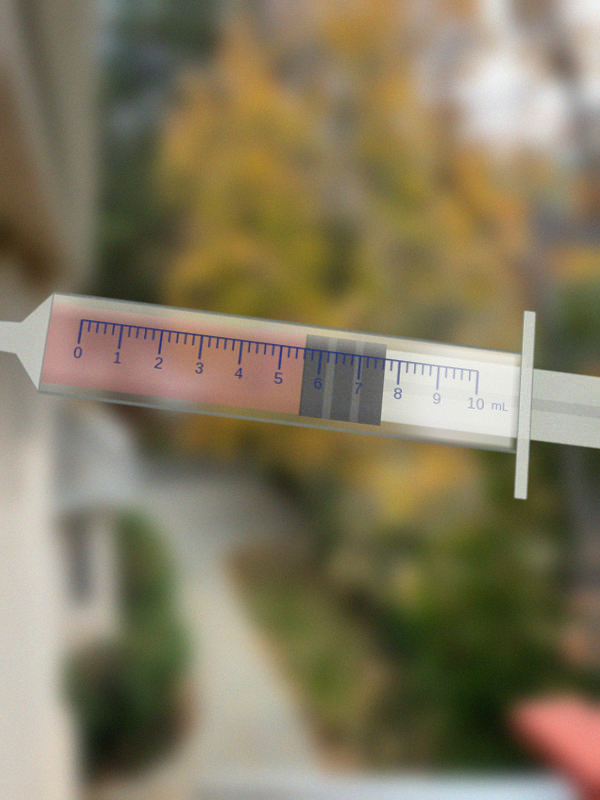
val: mL 5.6
